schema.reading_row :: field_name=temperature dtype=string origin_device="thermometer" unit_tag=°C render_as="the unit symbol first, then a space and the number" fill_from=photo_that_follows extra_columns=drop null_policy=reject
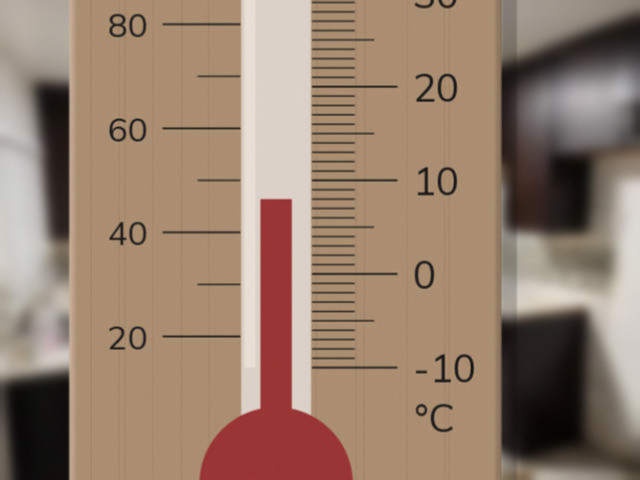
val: °C 8
